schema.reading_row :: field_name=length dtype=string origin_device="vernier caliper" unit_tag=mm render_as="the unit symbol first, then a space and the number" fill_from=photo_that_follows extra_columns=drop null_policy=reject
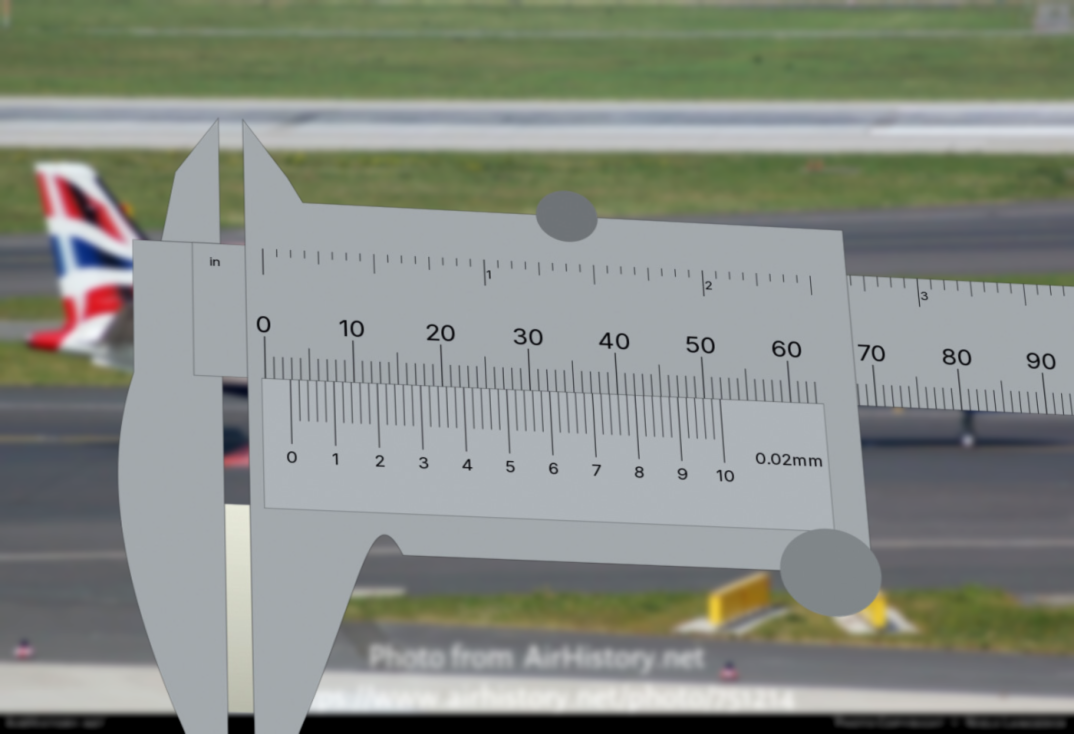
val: mm 2.8
